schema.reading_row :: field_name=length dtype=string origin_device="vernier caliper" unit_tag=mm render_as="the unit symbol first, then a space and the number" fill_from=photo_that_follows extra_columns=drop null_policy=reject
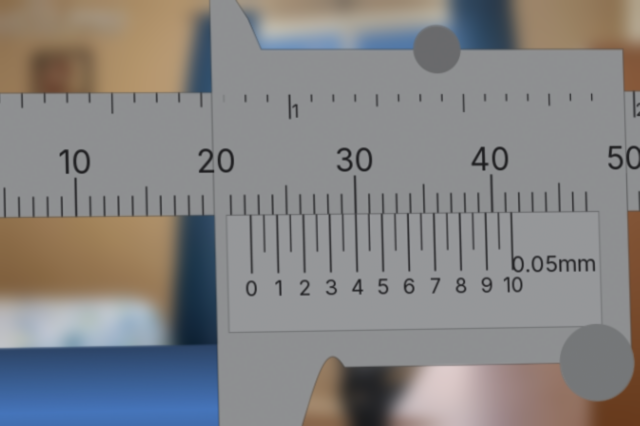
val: mm 22.4
